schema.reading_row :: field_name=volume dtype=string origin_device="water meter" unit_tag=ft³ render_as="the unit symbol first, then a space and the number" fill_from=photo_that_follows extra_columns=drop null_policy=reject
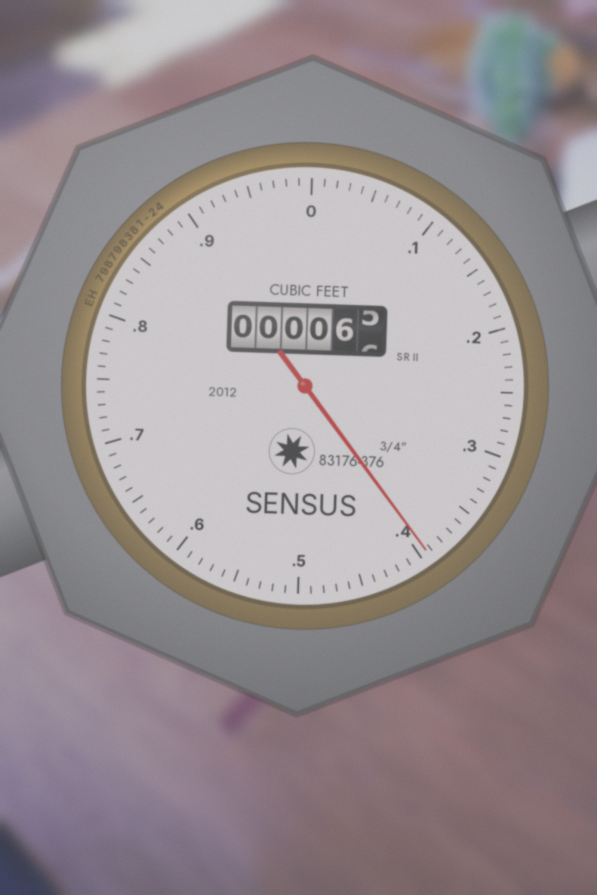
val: ft³ 65.39
